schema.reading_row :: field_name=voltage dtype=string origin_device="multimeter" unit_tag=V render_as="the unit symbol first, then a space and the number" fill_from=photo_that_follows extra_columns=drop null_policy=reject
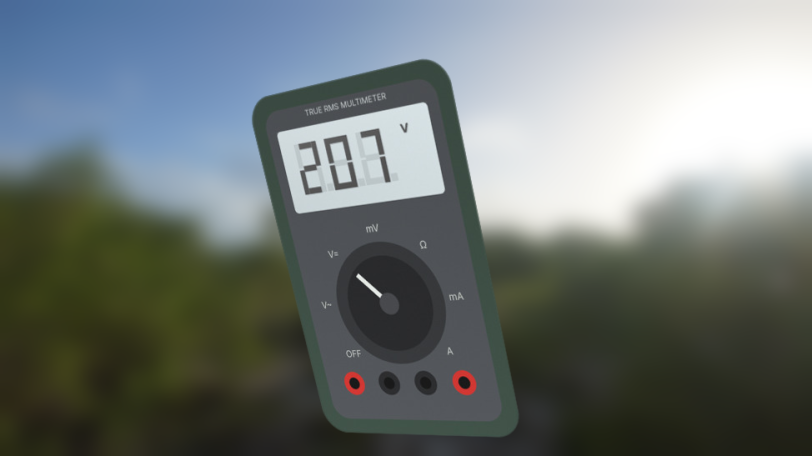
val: V 207
